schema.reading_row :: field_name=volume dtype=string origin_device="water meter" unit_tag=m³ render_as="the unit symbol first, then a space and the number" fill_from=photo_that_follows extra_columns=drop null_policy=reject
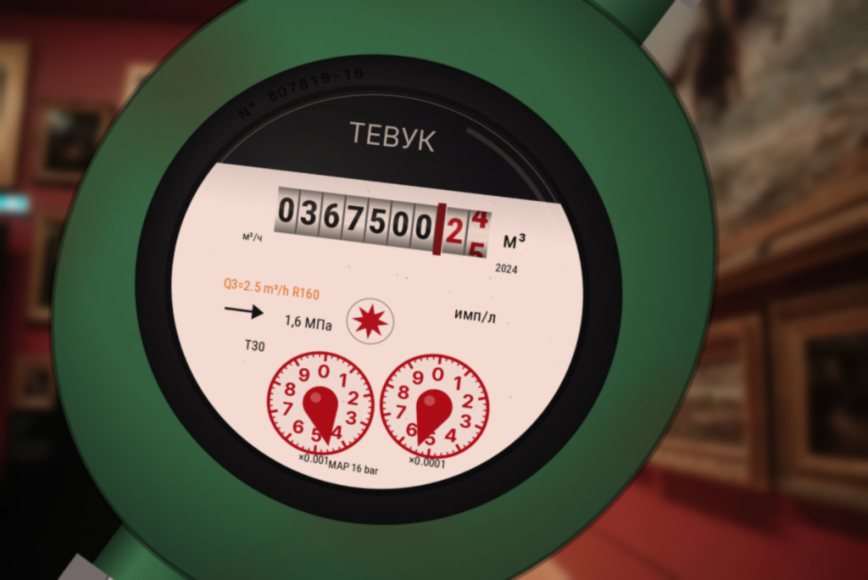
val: m³ 367500.2445
